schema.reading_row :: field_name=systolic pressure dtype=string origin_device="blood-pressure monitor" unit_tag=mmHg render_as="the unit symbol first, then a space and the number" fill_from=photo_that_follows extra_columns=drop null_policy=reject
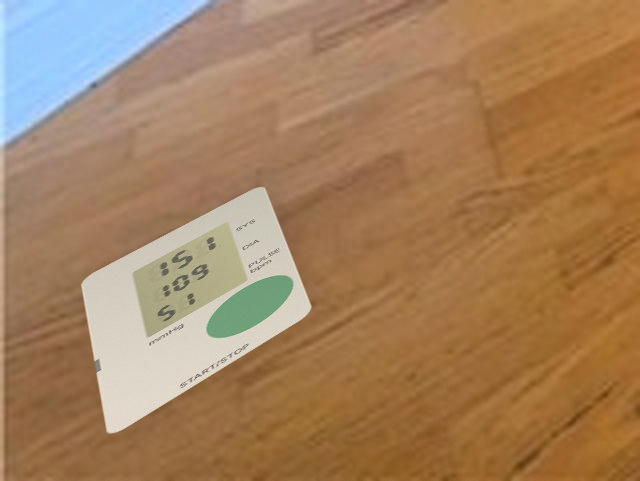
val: mmHg 151
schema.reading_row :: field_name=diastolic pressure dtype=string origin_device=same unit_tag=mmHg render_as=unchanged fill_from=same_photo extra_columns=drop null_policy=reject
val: mmHg 109
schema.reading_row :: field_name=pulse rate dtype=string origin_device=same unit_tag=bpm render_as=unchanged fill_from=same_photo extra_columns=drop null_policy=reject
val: bpm 51
